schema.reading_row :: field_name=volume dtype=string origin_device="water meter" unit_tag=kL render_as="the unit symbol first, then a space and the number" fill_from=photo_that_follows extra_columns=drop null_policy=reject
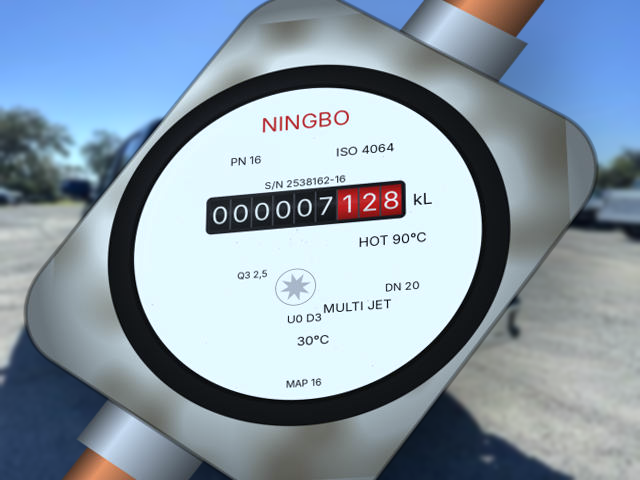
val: kL 7.128
